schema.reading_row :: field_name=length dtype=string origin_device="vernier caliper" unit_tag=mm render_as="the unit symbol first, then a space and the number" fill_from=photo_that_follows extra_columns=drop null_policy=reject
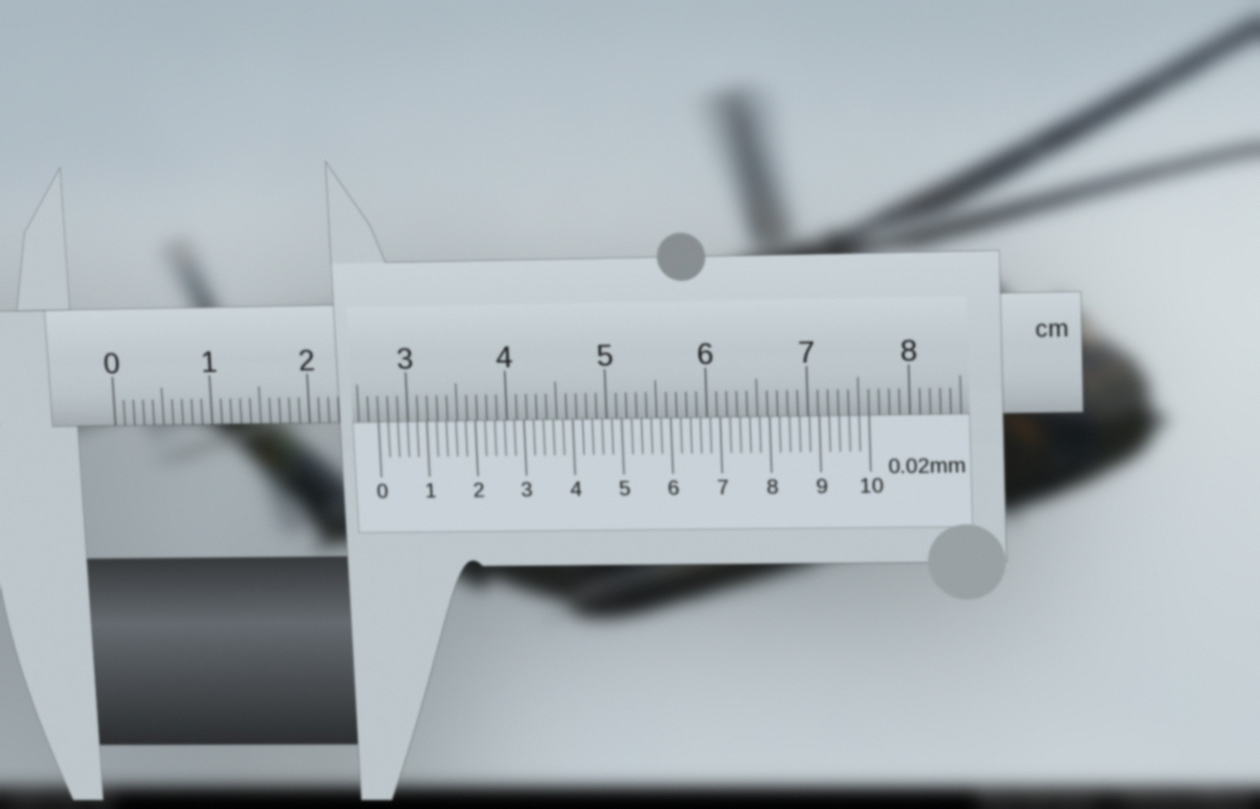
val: mm 27.0
